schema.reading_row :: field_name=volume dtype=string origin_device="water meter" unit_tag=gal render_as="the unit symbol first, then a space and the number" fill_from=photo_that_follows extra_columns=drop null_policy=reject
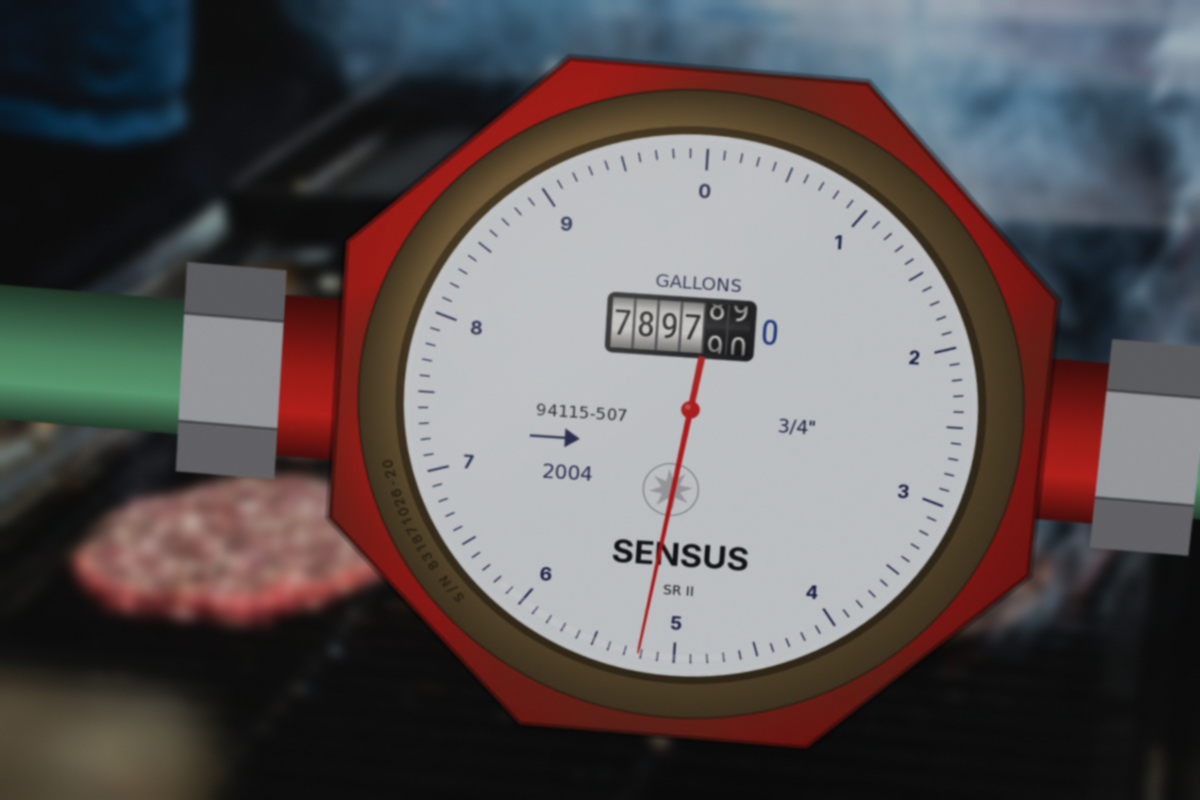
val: gal 7897895.2
